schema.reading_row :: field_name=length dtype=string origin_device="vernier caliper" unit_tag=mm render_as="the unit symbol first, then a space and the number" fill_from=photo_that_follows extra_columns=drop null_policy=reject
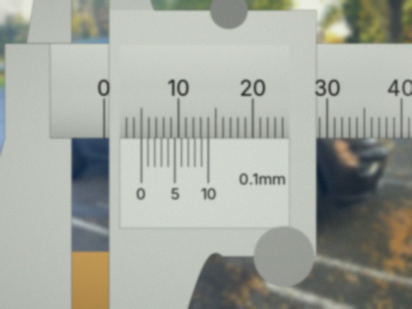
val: mm 5.0
